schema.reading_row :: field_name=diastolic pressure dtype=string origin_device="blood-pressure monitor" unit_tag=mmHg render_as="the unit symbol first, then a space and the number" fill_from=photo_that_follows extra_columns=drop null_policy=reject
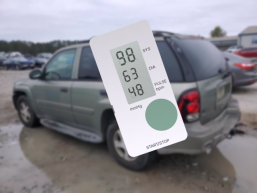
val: mmHg 63
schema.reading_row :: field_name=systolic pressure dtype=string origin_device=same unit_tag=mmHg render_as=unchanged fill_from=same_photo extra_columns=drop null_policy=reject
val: mmHg 98
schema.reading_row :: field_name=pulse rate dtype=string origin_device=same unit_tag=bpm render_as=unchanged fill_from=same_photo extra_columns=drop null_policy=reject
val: bpm 48
